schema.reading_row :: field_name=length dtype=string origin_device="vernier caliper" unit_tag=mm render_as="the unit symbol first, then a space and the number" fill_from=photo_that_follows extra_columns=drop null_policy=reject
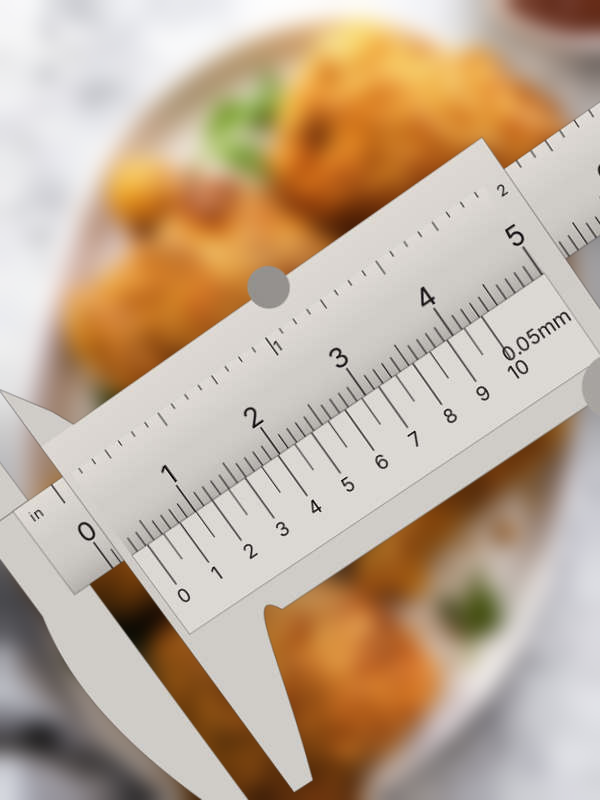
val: mm 4.2
